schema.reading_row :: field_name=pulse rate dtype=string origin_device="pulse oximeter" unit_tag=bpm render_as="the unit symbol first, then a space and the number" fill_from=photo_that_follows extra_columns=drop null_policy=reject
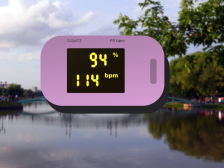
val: bpm 114
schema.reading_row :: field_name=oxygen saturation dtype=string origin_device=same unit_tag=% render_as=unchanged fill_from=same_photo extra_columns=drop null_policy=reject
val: % 94
